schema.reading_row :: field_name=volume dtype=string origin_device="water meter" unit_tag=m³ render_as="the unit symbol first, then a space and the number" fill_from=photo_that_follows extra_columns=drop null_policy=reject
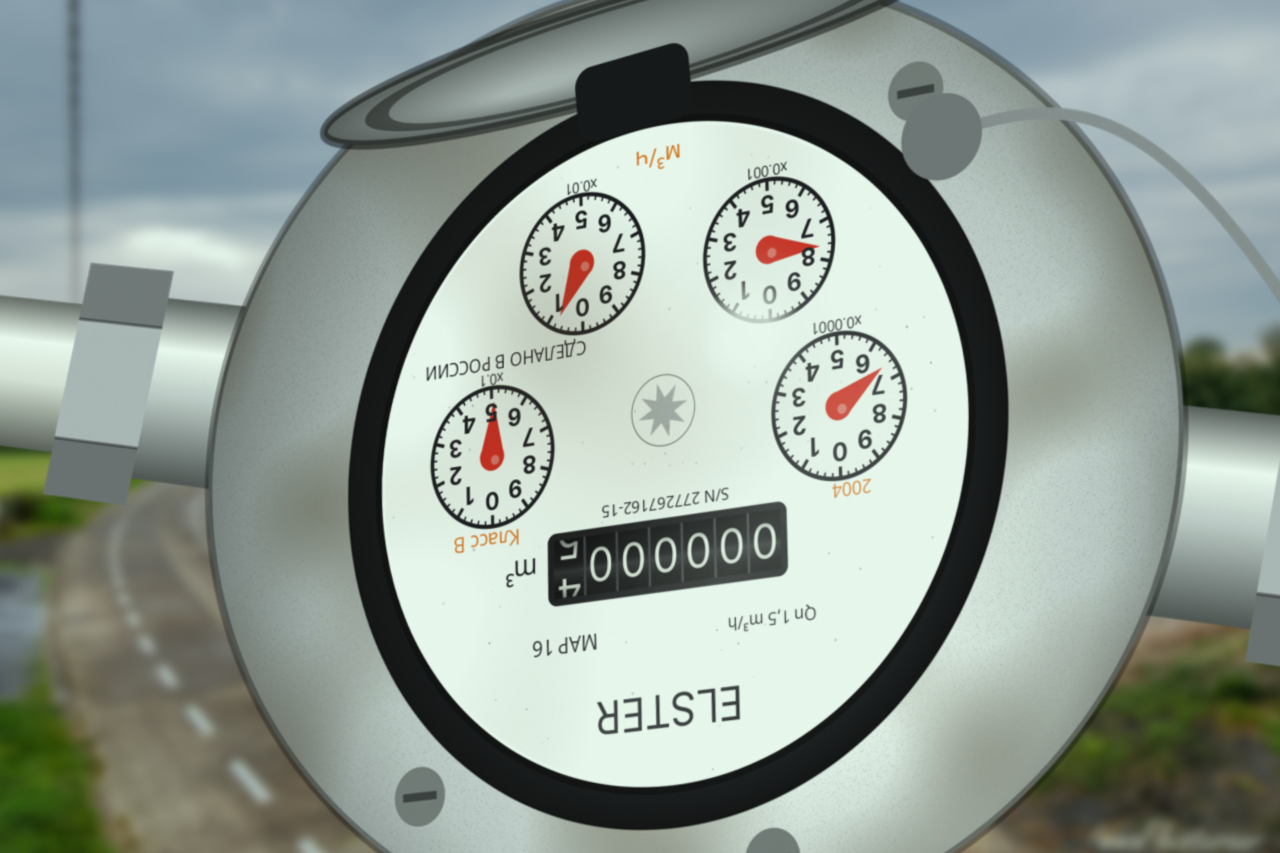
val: m³ 4.5076
